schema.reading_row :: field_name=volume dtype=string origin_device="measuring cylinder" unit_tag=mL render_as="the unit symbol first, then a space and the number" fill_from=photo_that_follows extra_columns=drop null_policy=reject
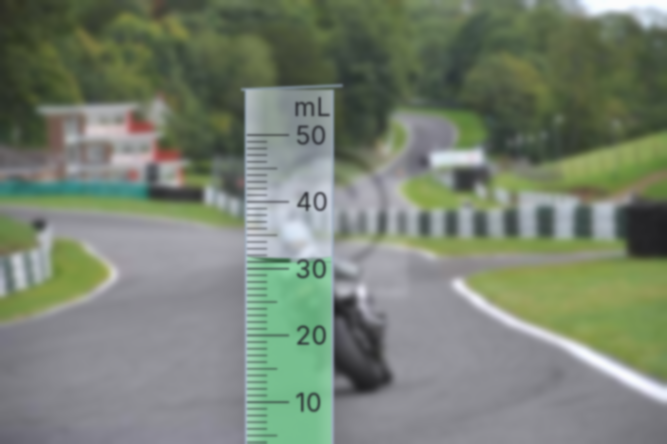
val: mL 31
